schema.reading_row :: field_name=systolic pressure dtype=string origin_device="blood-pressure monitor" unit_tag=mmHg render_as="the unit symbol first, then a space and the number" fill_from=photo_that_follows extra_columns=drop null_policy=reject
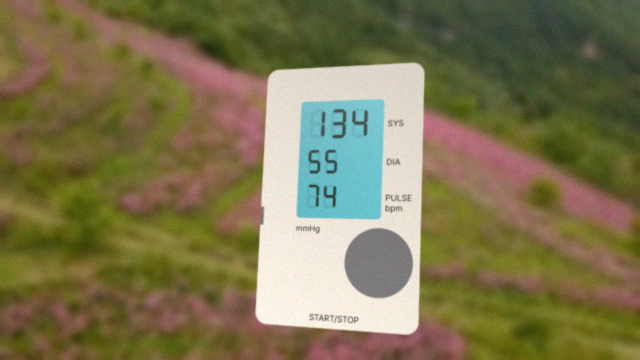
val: mmHg 134
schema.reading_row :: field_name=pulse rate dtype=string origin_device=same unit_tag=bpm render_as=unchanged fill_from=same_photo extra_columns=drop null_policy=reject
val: bpm 74
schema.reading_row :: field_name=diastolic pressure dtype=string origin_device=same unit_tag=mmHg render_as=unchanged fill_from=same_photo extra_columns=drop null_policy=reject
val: mmHg 55
